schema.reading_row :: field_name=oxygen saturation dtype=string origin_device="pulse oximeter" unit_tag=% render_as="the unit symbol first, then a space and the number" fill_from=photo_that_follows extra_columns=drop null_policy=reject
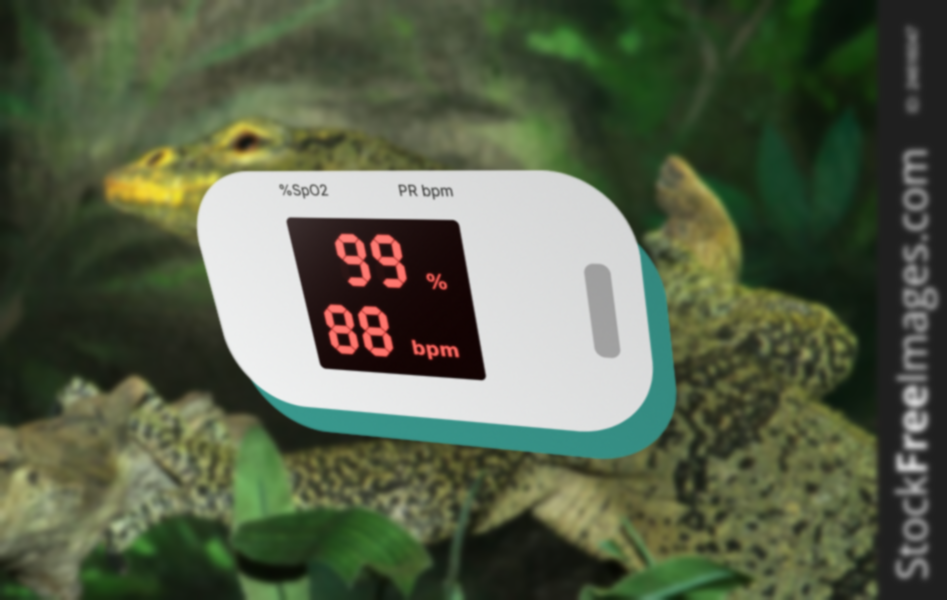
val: % 99
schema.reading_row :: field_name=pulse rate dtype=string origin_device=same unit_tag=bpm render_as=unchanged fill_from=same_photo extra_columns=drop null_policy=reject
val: bpm 88
